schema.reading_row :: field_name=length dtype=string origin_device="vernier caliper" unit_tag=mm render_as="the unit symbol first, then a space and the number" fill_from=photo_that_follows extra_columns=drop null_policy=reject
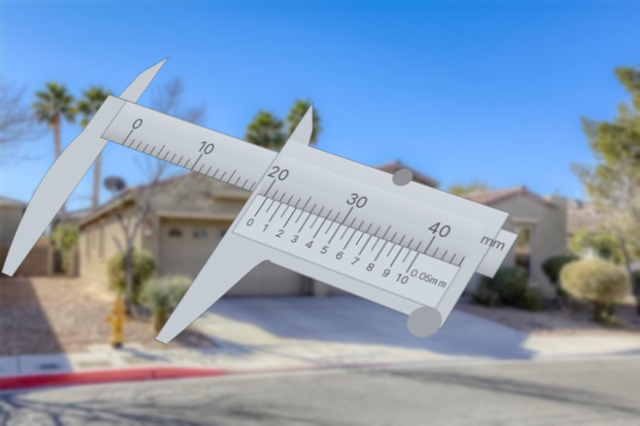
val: mm 20.4
